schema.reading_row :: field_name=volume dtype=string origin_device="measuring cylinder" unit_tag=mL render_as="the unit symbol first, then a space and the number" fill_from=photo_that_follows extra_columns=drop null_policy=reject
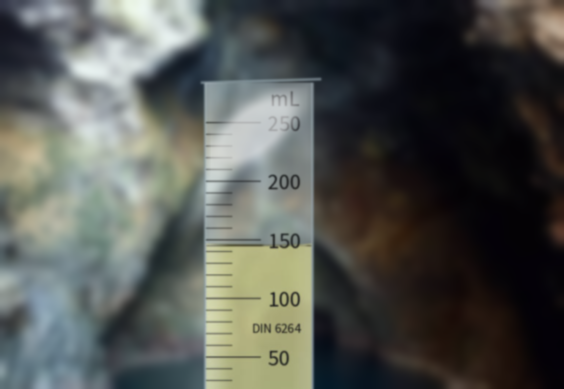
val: mL 145
